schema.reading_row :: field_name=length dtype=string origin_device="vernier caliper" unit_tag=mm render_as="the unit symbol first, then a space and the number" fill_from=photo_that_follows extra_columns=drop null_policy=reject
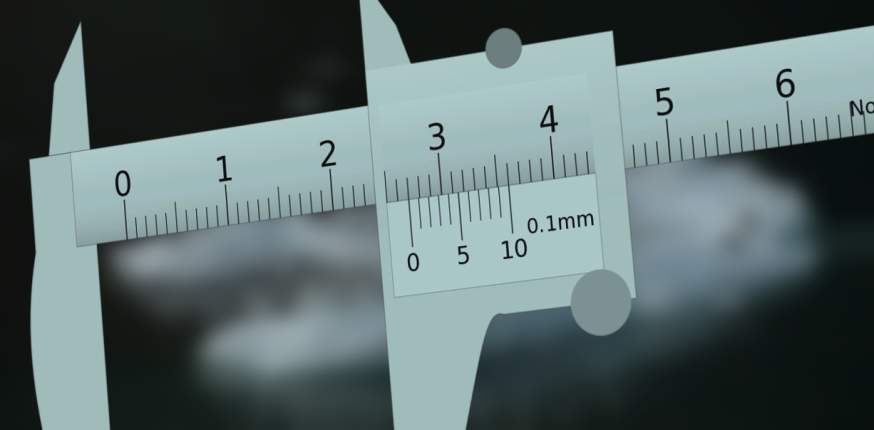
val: mm 27.0
